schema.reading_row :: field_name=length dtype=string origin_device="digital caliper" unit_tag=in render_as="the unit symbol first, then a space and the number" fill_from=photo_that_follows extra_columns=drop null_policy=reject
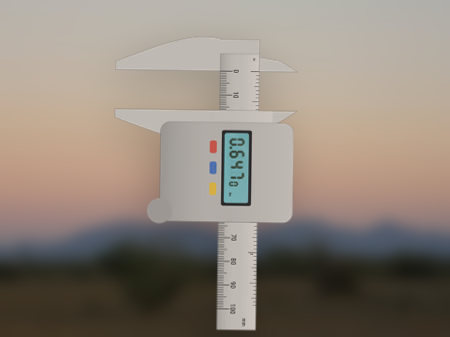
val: in 0.6470
